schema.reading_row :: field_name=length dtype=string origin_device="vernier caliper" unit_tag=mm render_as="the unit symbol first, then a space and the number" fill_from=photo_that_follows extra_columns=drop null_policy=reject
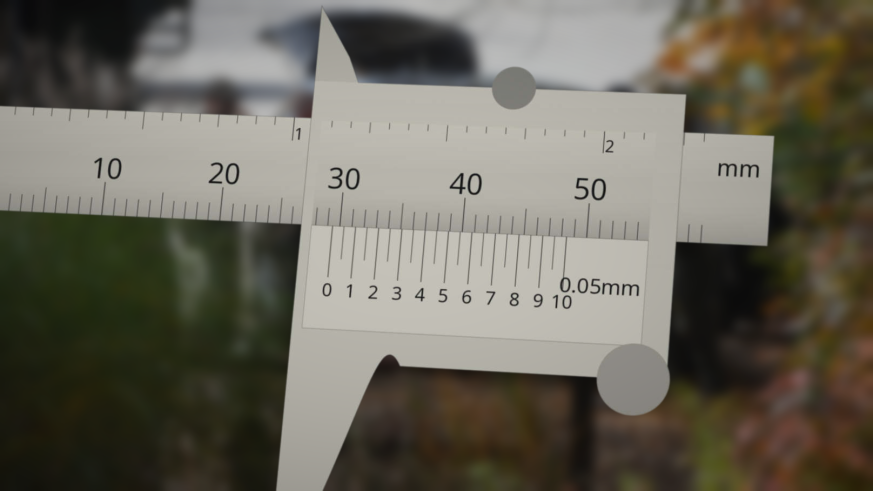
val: mm 29.4
